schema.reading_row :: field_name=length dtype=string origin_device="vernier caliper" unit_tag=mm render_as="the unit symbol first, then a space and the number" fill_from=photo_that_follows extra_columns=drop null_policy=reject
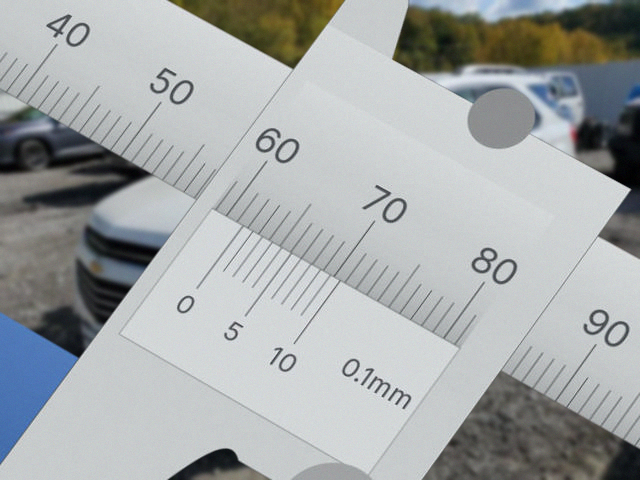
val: mm 61.6
